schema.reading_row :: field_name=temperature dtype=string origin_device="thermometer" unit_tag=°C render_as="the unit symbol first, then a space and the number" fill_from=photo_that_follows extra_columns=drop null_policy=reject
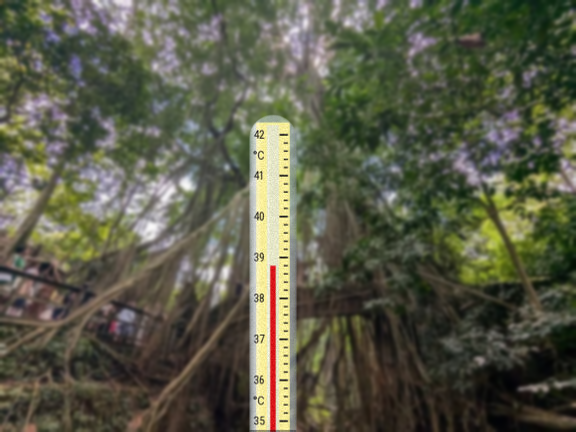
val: °C 38.8
